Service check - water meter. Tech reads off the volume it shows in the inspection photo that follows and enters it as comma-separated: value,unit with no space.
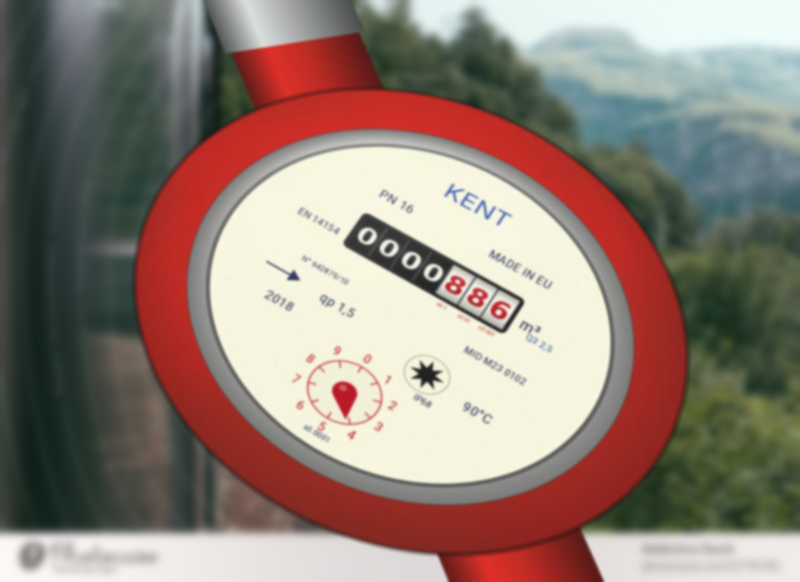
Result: 0.8864,m³
